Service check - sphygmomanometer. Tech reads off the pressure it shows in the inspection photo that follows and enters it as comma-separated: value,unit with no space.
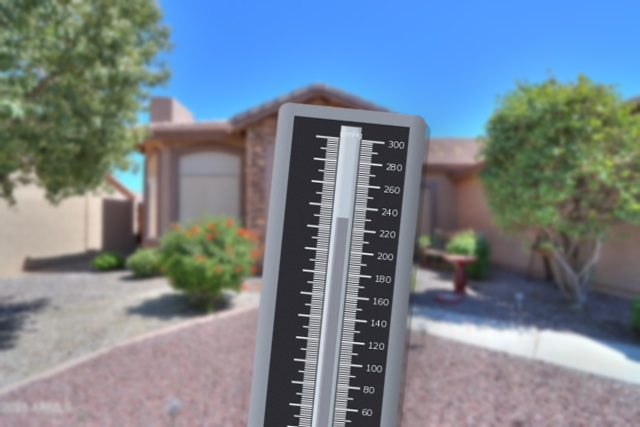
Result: 230,mmHg
